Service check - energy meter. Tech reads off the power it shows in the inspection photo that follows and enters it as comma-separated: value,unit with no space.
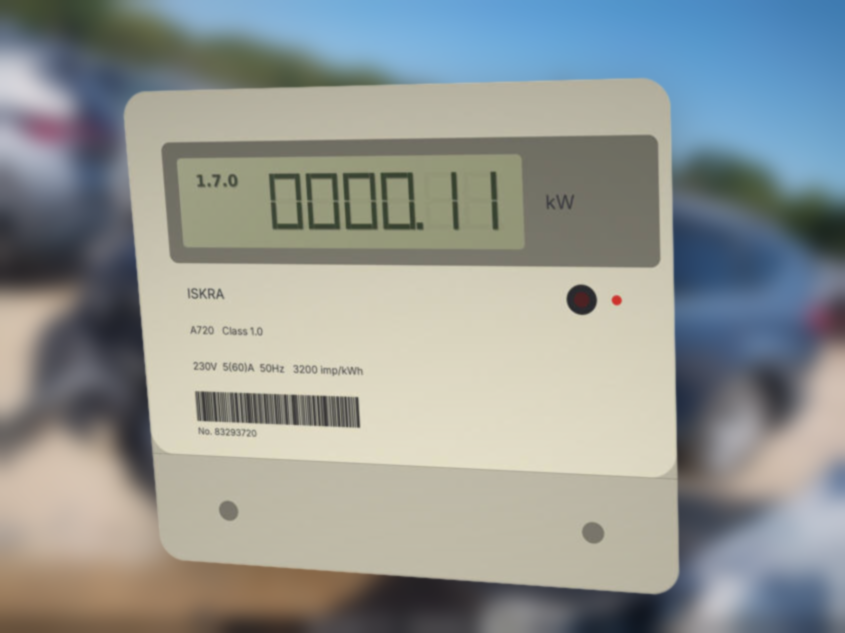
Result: 0.11,kW
